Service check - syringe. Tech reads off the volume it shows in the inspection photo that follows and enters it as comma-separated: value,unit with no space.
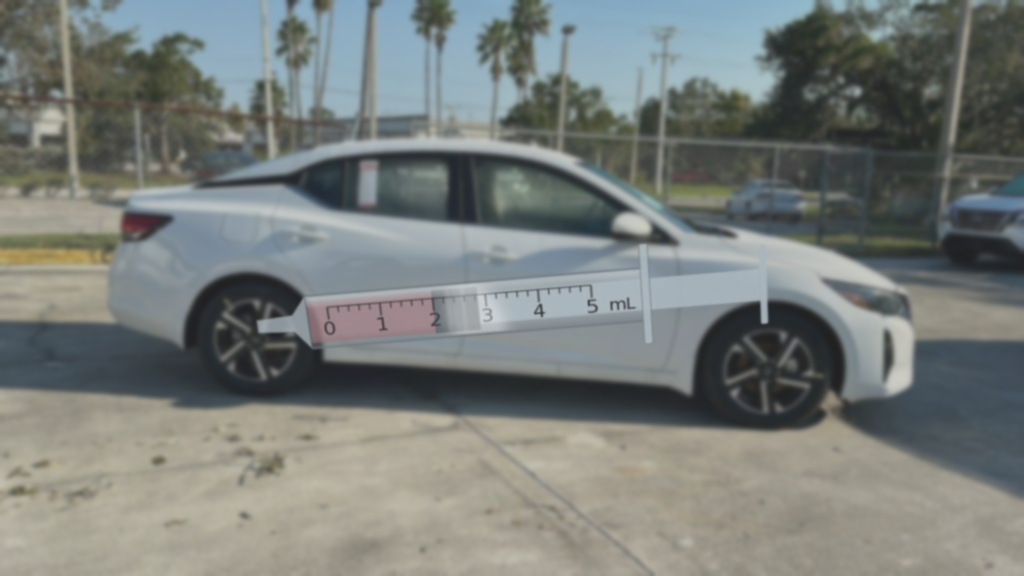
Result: 2,mL
